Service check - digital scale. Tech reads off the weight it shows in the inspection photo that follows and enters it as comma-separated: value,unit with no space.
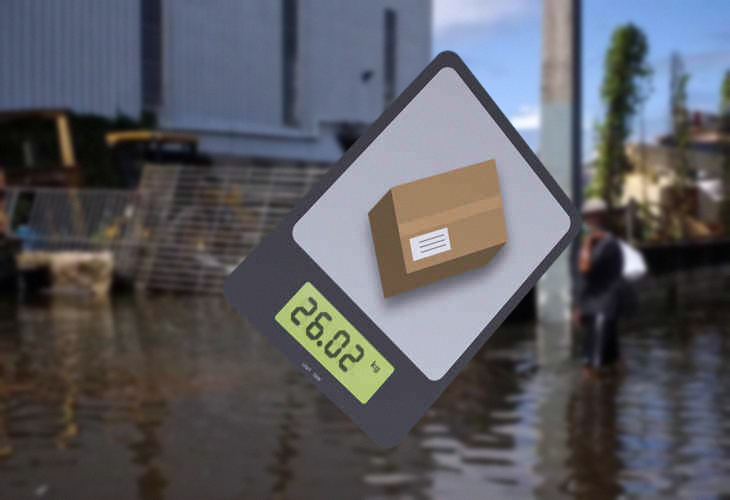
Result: 26.02,kg
